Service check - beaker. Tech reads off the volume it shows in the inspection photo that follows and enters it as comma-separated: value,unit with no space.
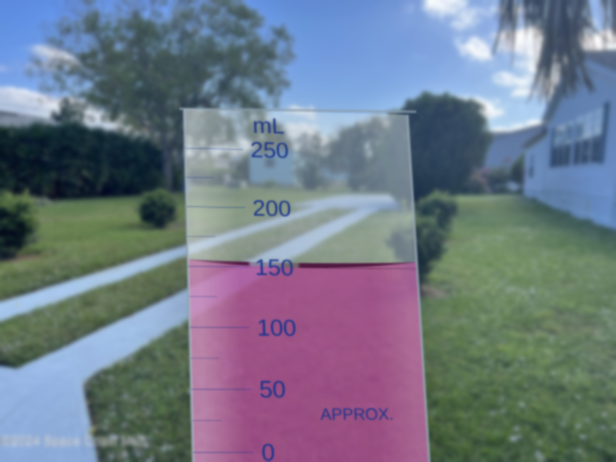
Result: 150,mL
